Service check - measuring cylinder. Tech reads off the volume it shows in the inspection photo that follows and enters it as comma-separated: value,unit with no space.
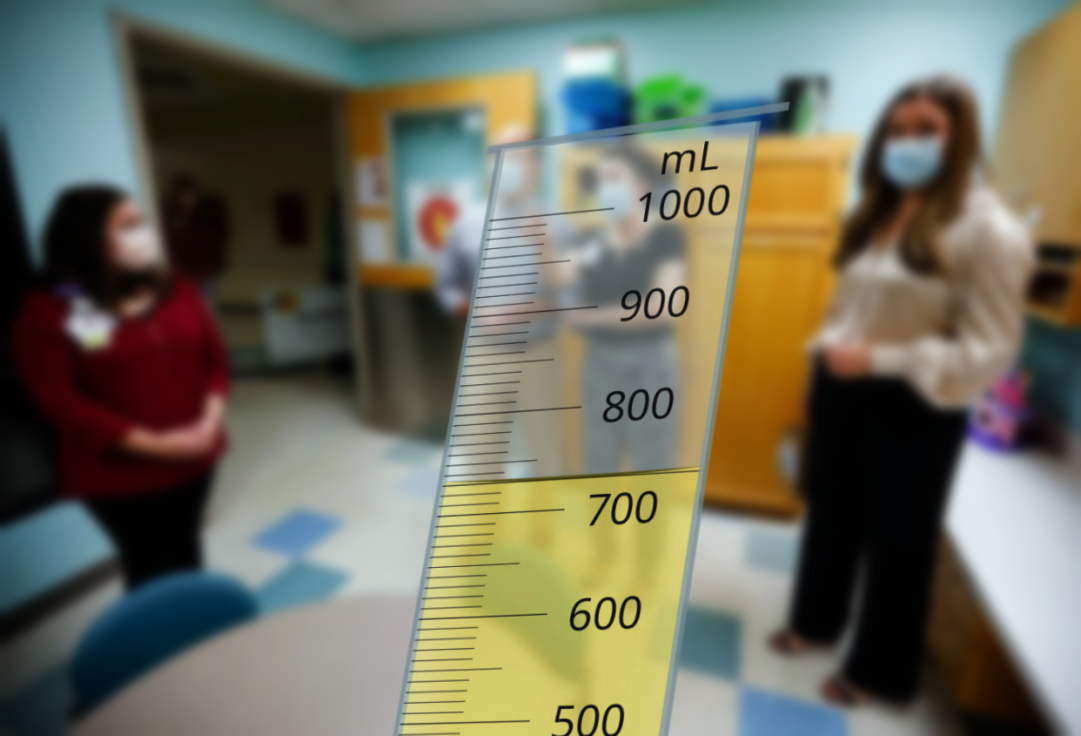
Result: 730,mL
